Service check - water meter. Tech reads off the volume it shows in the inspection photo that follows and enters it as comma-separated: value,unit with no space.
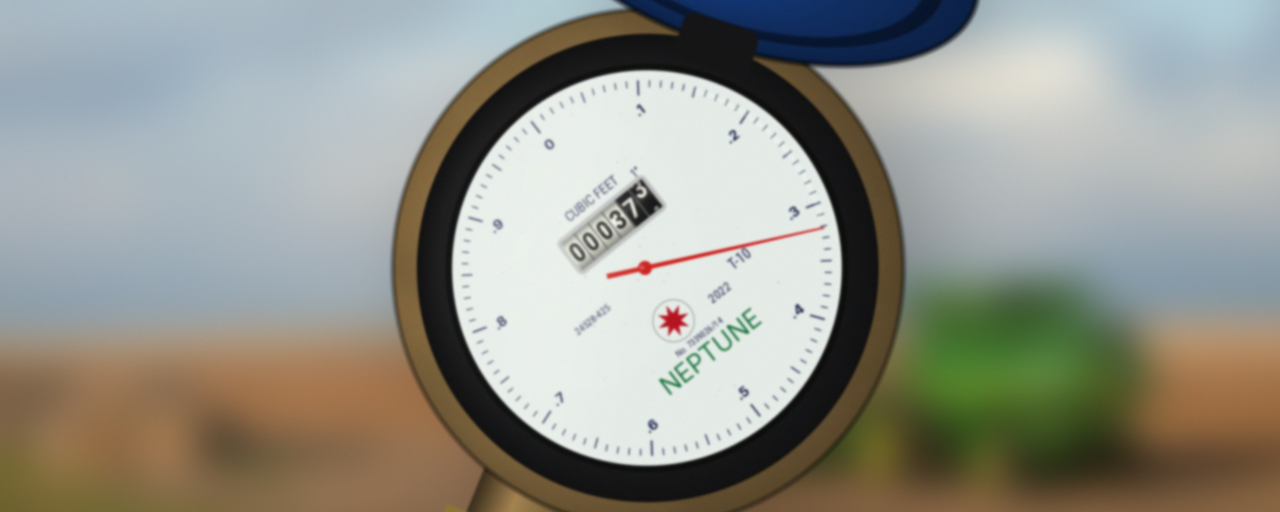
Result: 373.32,ft³
